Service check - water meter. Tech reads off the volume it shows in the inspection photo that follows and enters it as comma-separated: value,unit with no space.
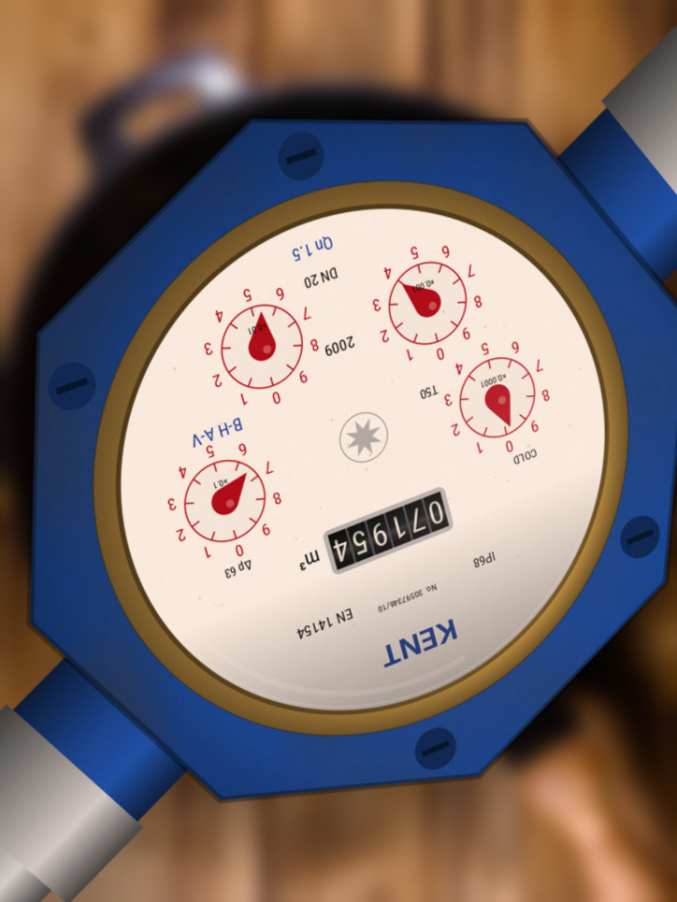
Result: 71954.6539,m³
